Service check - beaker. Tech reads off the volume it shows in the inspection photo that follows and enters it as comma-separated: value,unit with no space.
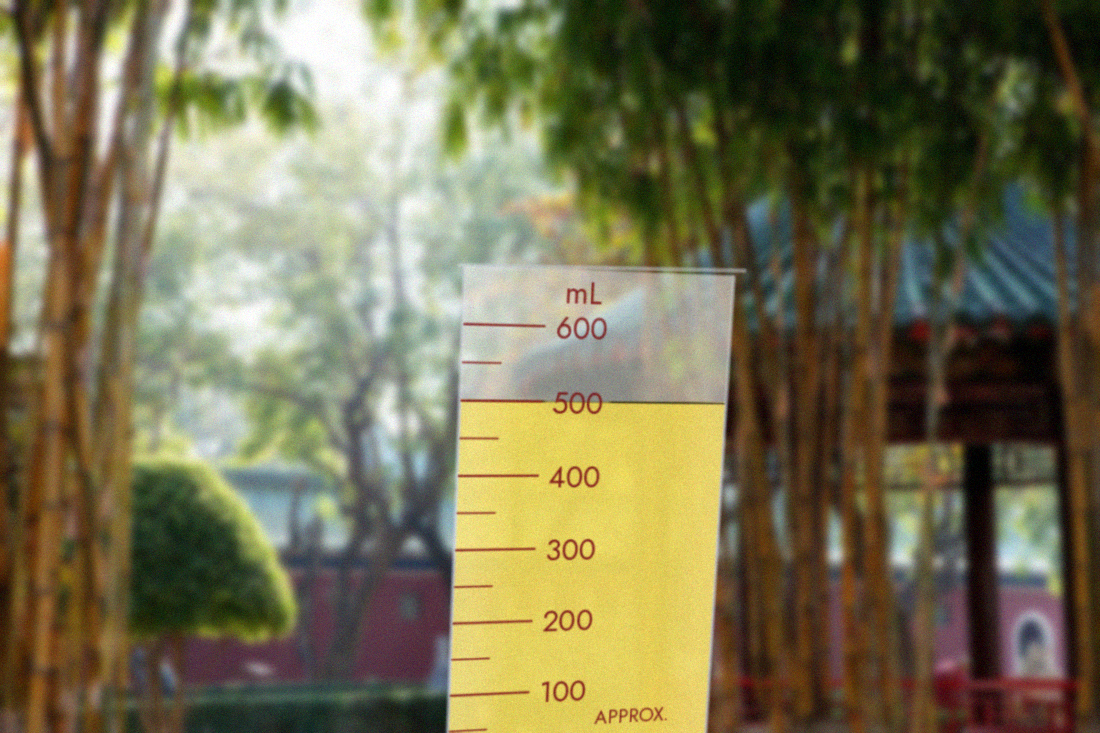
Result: 500,mL
